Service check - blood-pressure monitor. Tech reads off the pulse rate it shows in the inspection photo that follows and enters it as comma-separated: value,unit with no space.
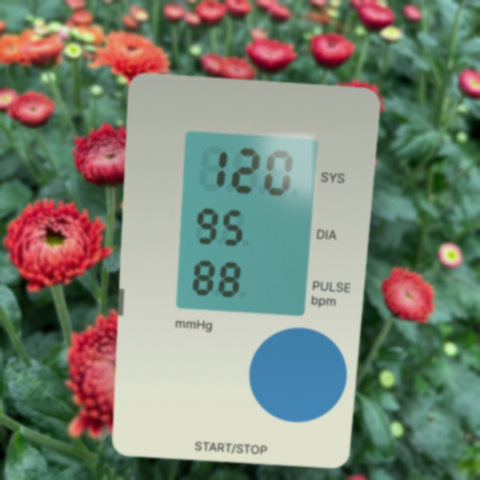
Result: 88,bpm
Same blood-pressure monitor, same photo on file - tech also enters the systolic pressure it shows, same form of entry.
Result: 120,mmHg
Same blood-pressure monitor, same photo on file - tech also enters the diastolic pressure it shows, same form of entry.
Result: 95,mmHg
